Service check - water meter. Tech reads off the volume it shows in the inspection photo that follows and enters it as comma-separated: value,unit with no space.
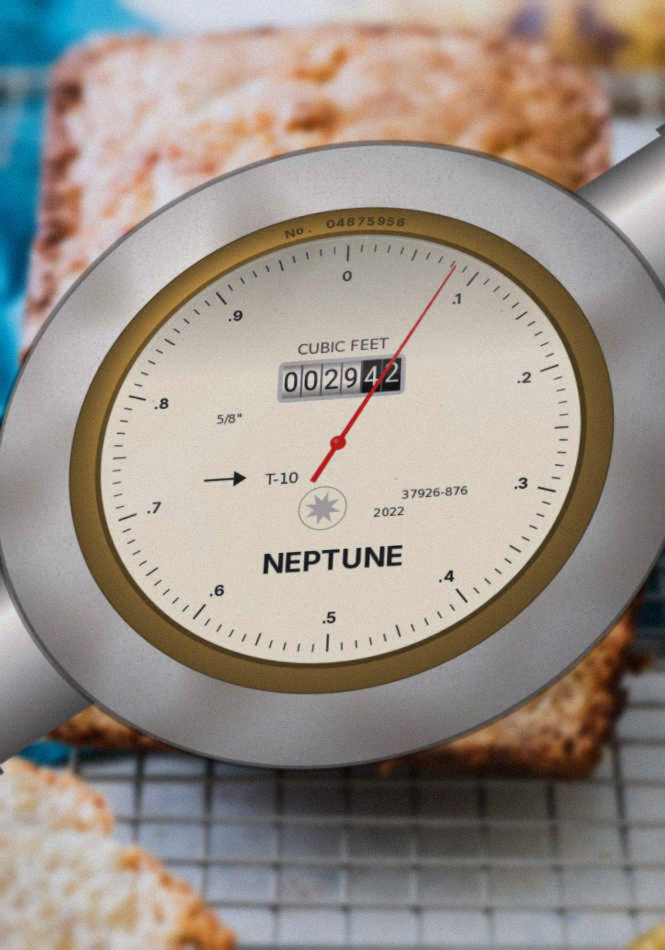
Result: 2942.08,ft³
